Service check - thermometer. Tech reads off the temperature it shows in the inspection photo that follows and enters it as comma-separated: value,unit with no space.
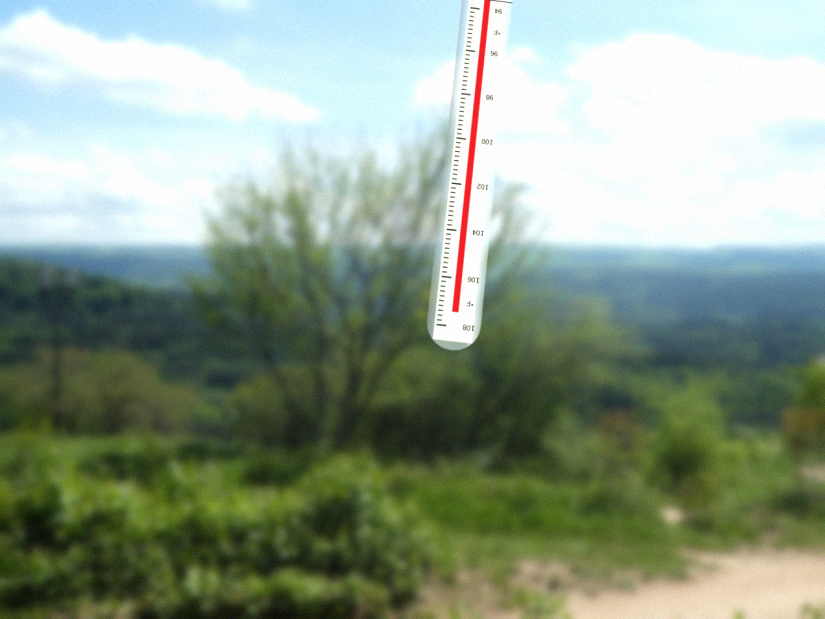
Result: 107.4,°F
